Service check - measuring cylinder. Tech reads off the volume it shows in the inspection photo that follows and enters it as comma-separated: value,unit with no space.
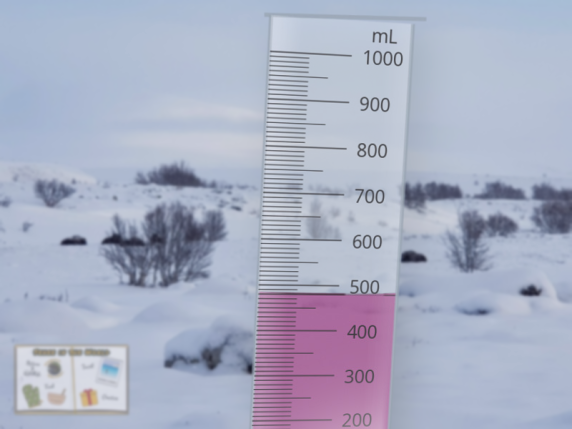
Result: 480,mL
